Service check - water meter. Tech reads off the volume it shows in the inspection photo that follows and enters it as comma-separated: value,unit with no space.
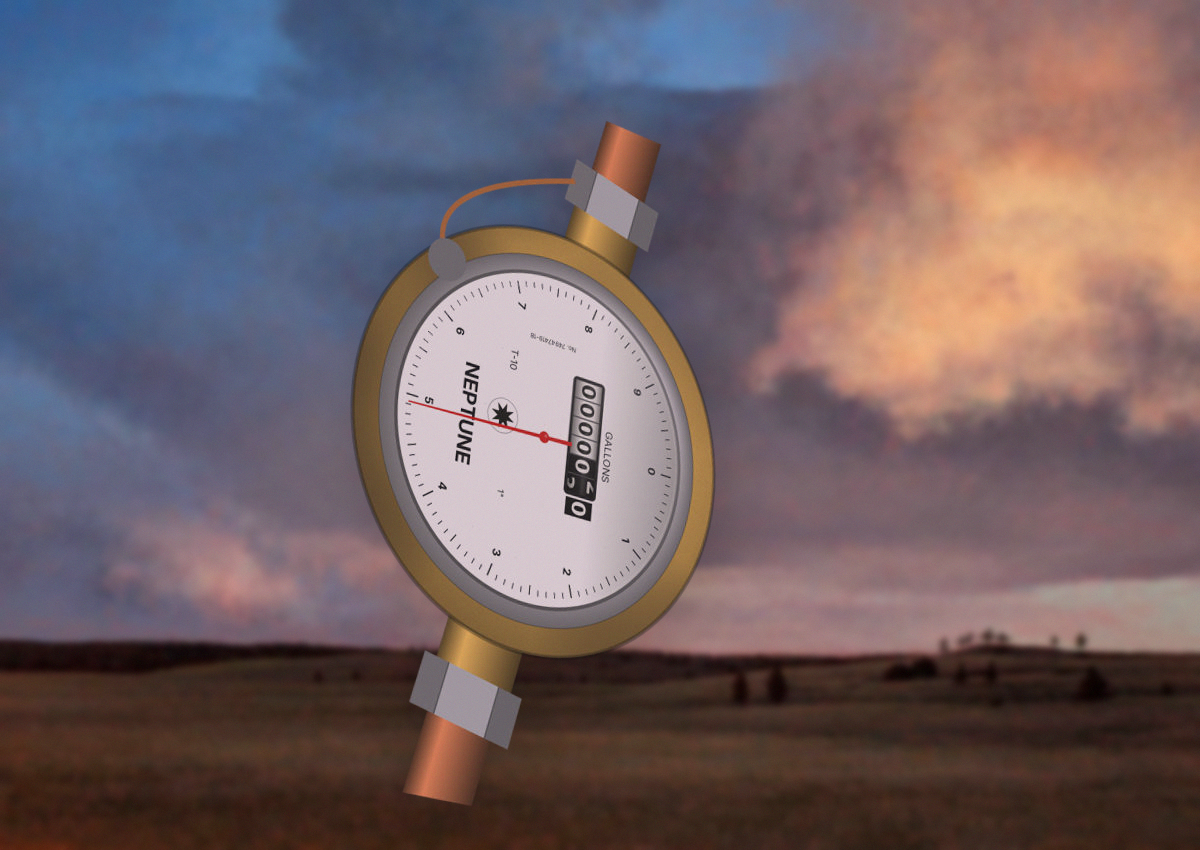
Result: 24.9,gal
